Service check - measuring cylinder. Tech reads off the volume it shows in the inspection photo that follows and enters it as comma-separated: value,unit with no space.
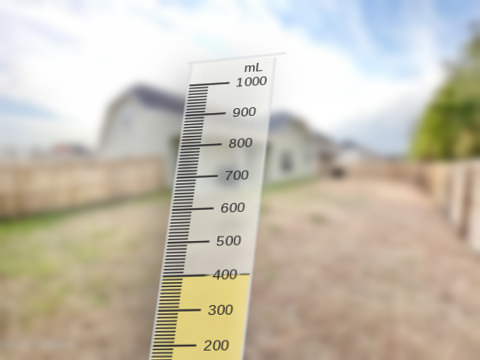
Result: 400,mL
